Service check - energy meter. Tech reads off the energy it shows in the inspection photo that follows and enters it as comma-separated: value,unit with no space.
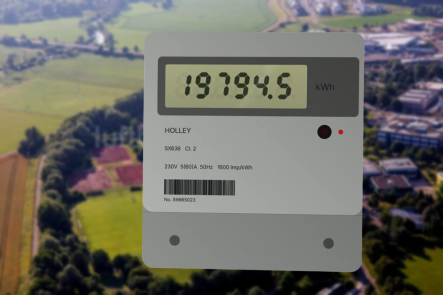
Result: 19794.5,kWh
